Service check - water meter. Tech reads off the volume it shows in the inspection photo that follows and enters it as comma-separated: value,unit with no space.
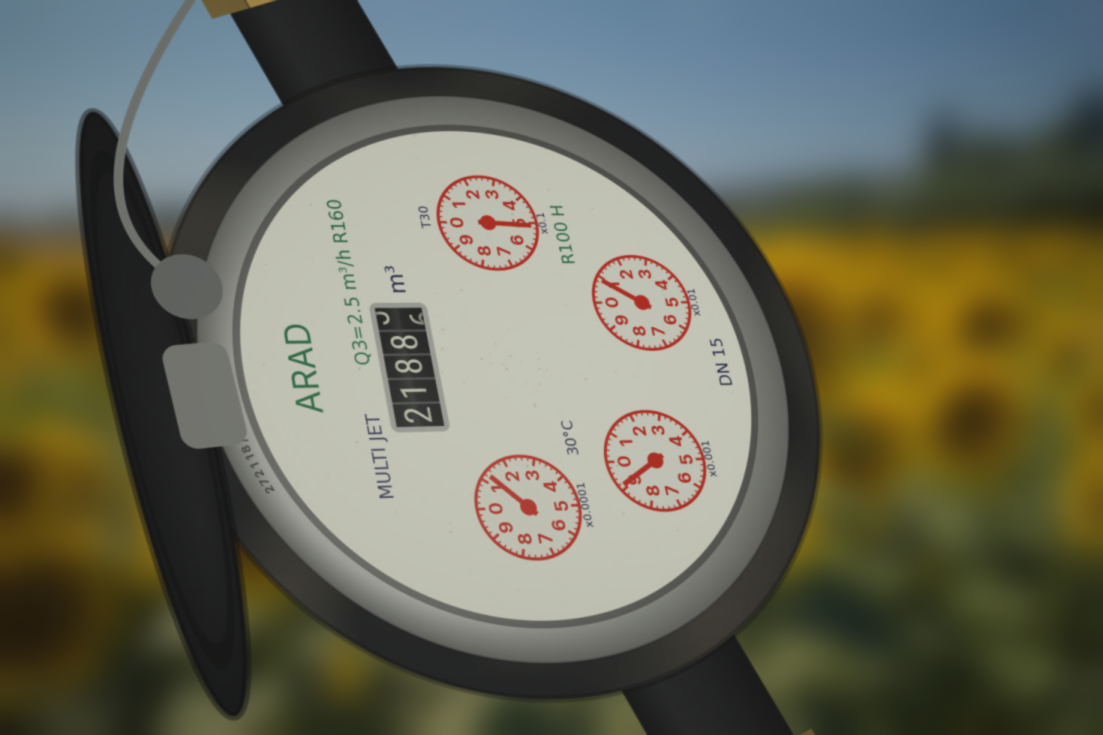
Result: 21885.5091,m³
